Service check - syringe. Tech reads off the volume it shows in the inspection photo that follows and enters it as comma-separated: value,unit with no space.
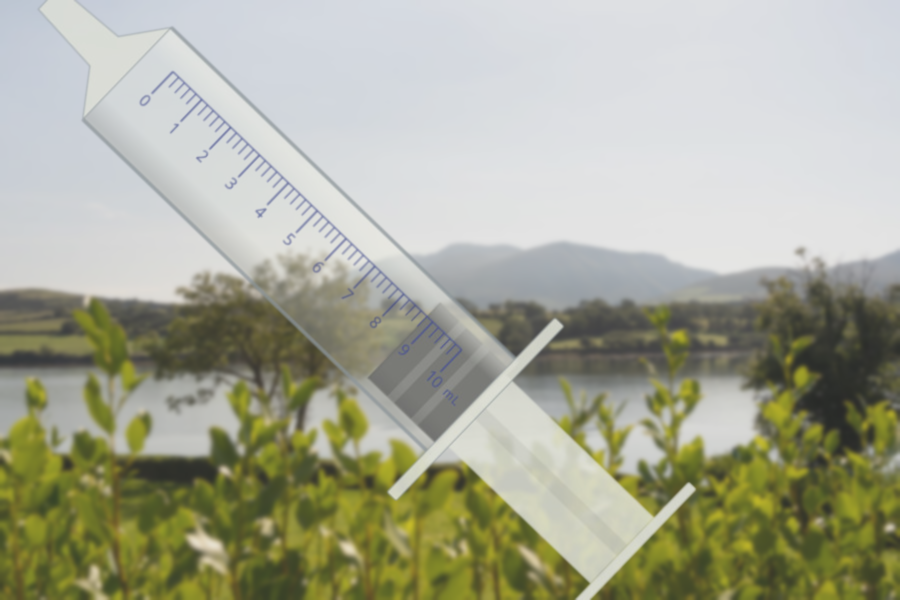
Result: 8.8,mL
